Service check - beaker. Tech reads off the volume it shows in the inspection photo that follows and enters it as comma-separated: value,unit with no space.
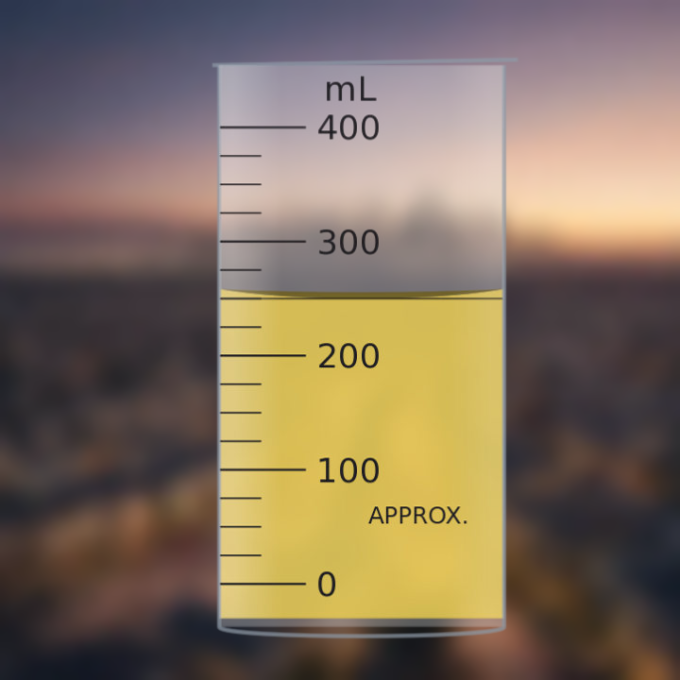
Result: 250,mL
